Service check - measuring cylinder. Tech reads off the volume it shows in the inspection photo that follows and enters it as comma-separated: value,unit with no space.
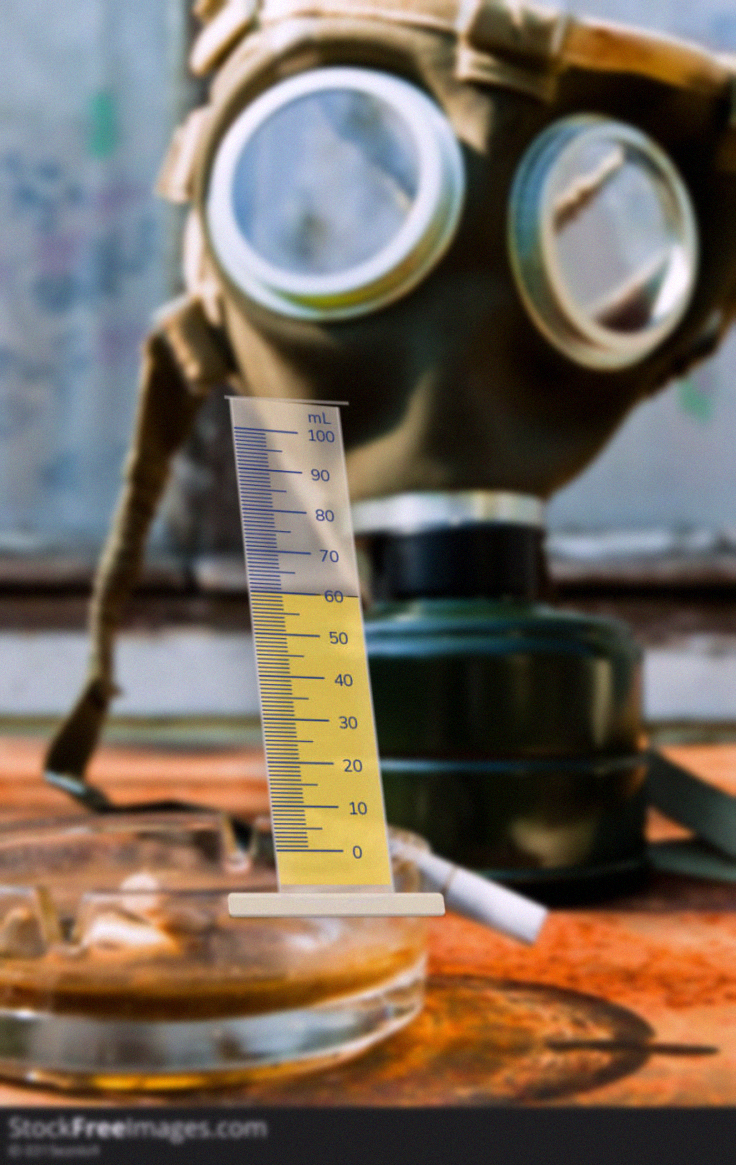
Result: 60,mL
